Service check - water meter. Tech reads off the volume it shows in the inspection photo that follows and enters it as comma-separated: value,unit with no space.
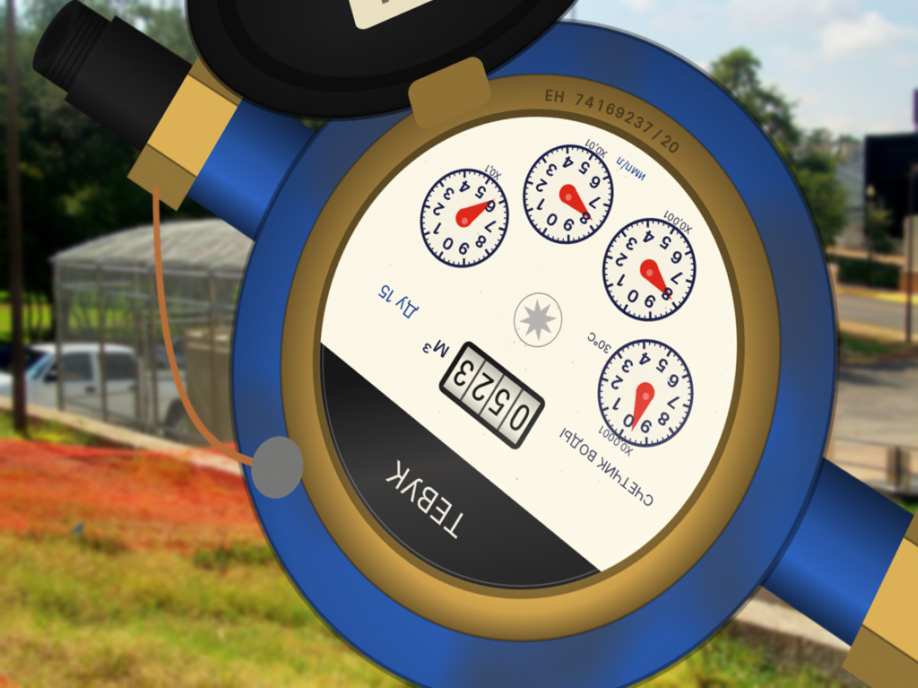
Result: 523.5779,m³
